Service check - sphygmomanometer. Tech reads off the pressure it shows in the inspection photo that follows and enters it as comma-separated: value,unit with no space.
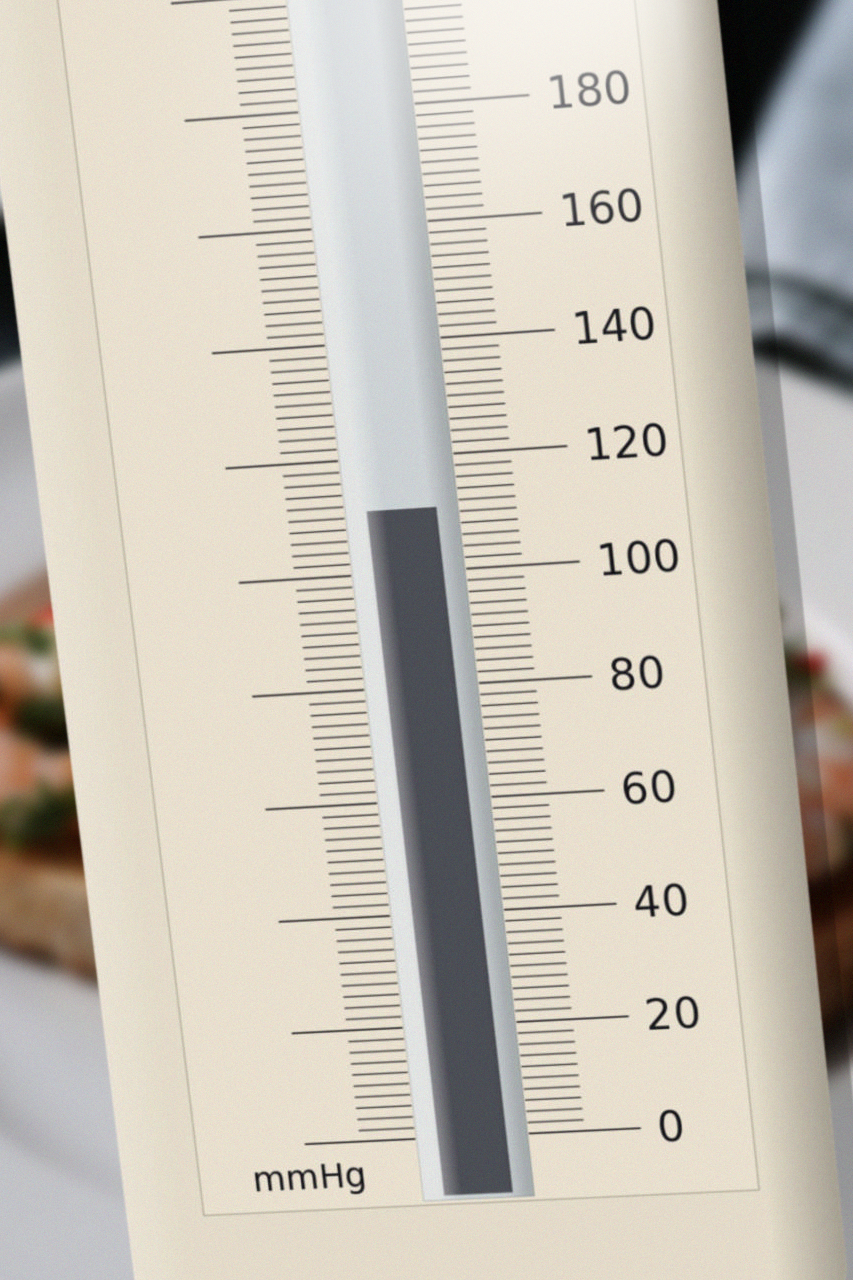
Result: 111,mmHg
